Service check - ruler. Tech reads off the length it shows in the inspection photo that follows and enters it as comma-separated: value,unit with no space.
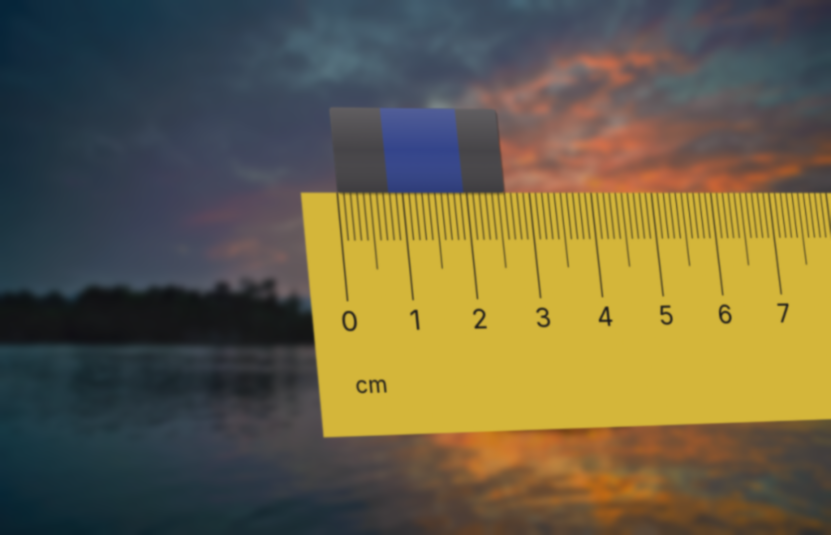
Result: 2.6,cm
